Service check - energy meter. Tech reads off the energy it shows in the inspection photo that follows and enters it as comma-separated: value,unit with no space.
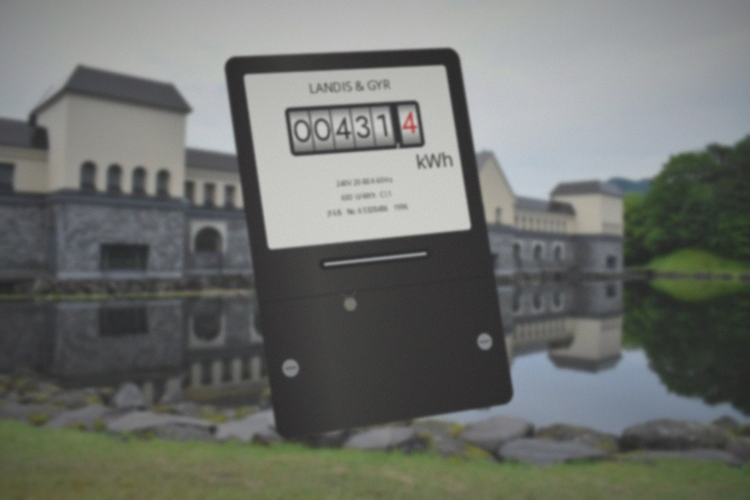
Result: 431.4,kWh
